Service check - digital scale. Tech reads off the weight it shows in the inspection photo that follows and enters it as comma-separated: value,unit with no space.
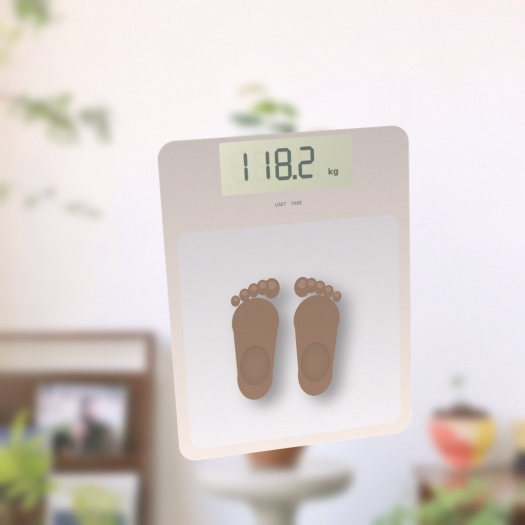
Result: 118.2,kg
